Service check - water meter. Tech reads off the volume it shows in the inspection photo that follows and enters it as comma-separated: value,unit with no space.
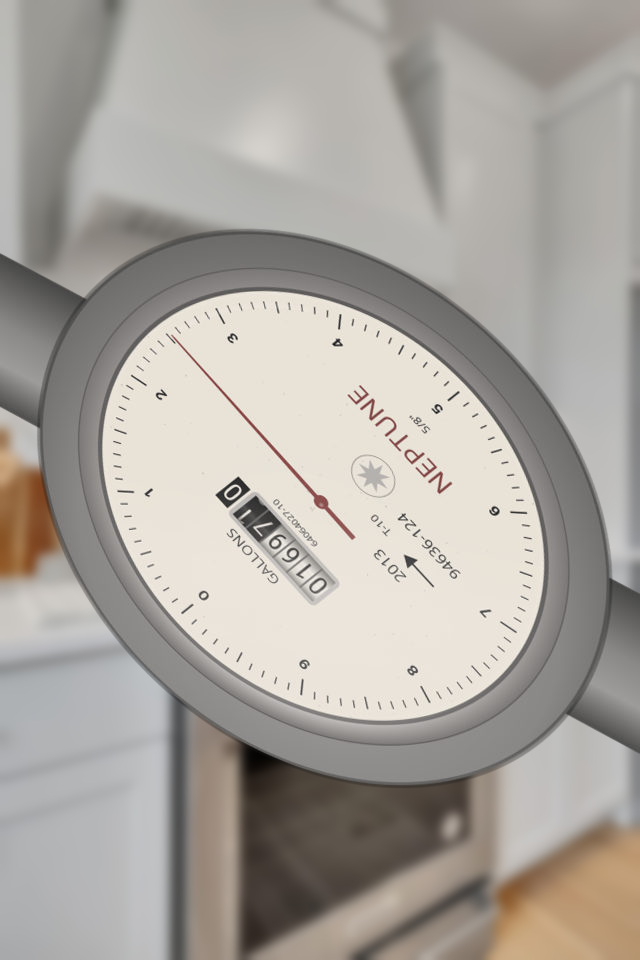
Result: 169712.5,gal
